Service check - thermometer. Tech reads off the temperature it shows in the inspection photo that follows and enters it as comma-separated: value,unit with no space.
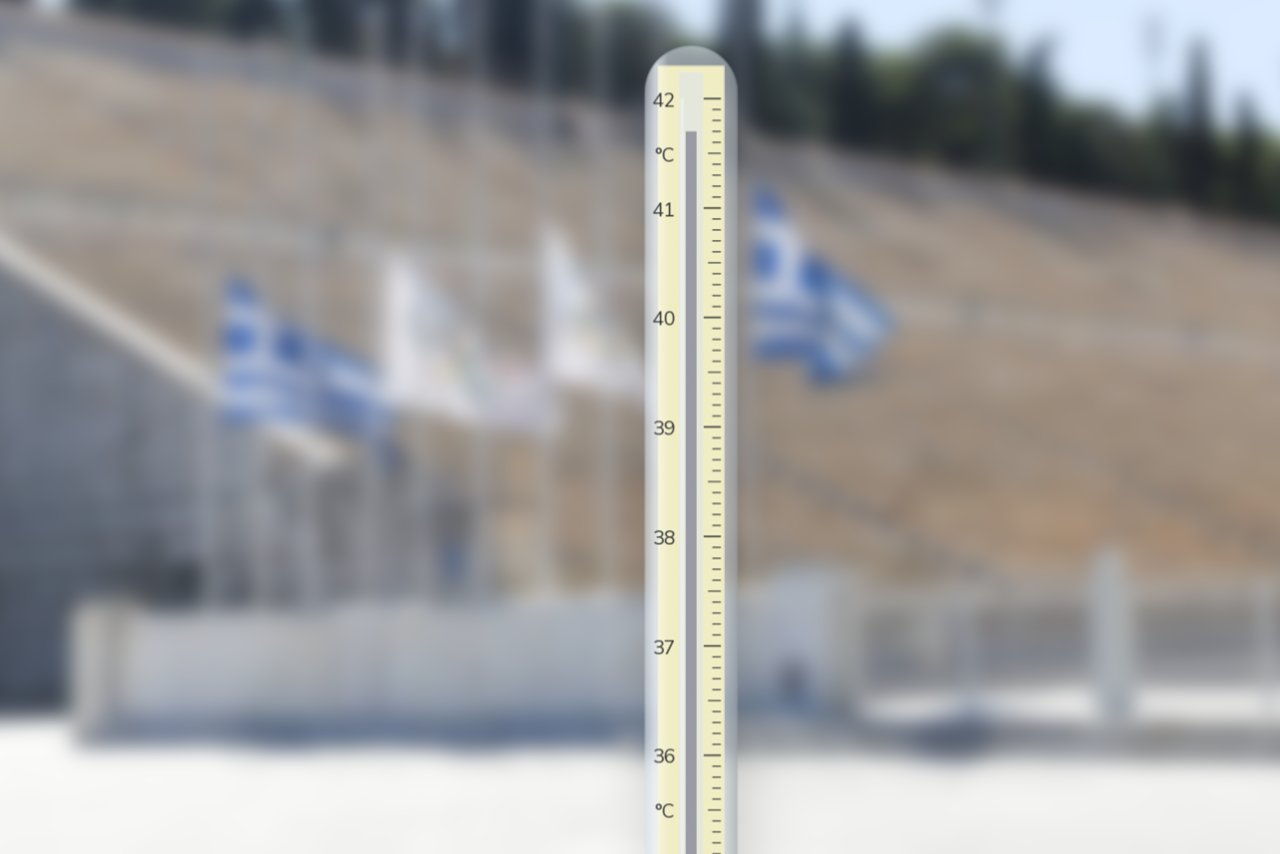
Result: 41.7,°C
